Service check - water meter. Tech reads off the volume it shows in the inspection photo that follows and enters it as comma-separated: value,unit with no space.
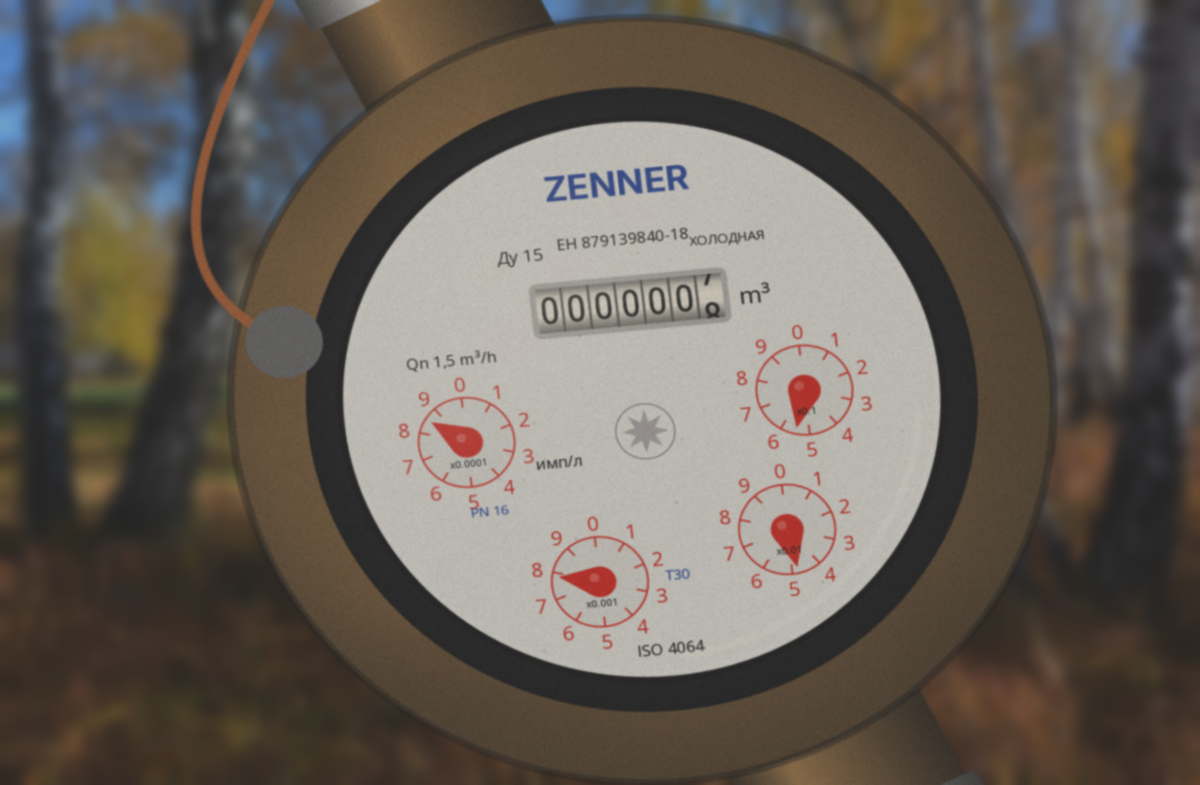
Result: 7.5478,m³
